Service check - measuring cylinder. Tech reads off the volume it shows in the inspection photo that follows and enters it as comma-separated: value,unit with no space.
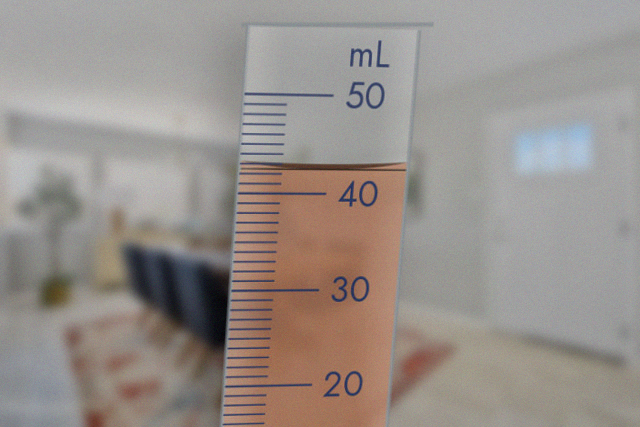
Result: 42.5,mL
